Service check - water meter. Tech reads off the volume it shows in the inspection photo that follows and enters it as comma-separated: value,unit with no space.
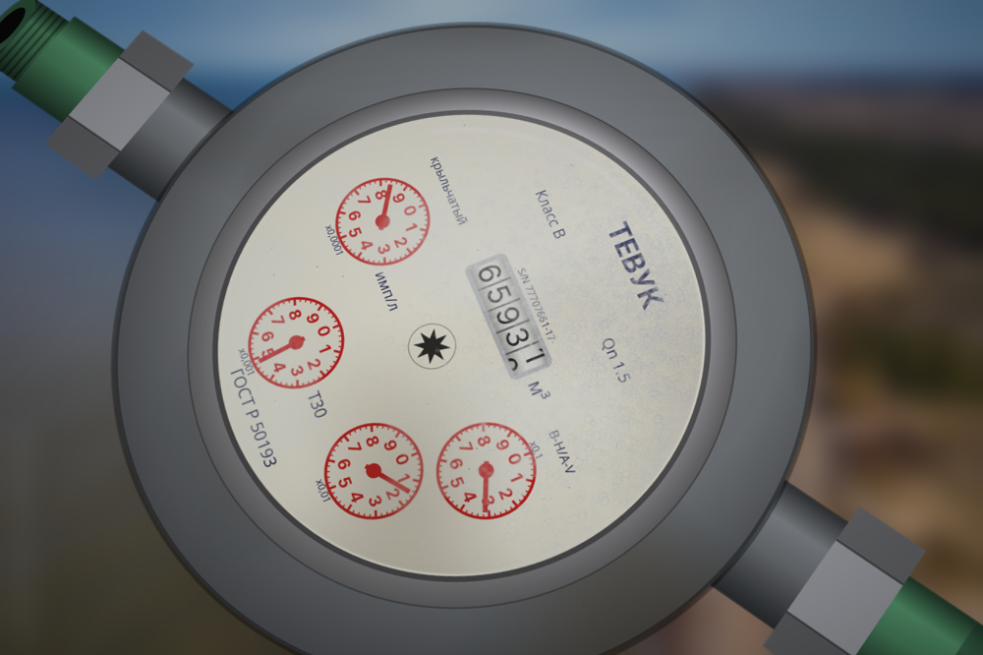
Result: 65931.3148,m³
